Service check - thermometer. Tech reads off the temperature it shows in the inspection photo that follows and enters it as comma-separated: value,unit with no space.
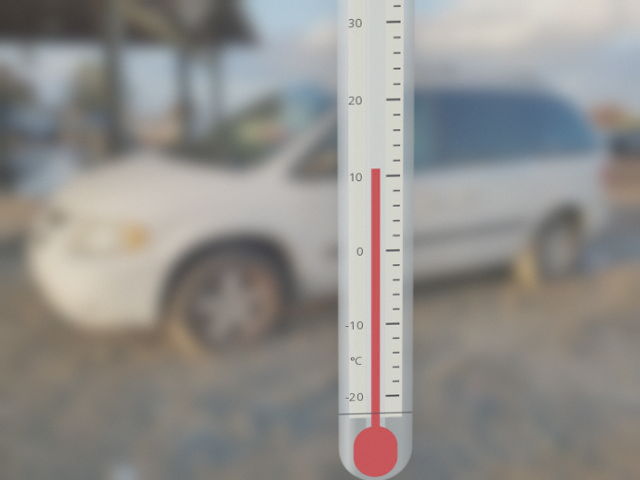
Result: 11,°C
